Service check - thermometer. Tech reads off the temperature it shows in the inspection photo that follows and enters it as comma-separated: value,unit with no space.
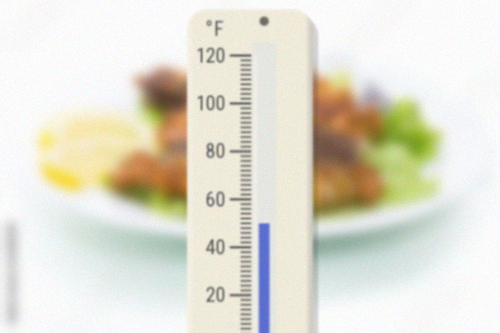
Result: 50,°F
